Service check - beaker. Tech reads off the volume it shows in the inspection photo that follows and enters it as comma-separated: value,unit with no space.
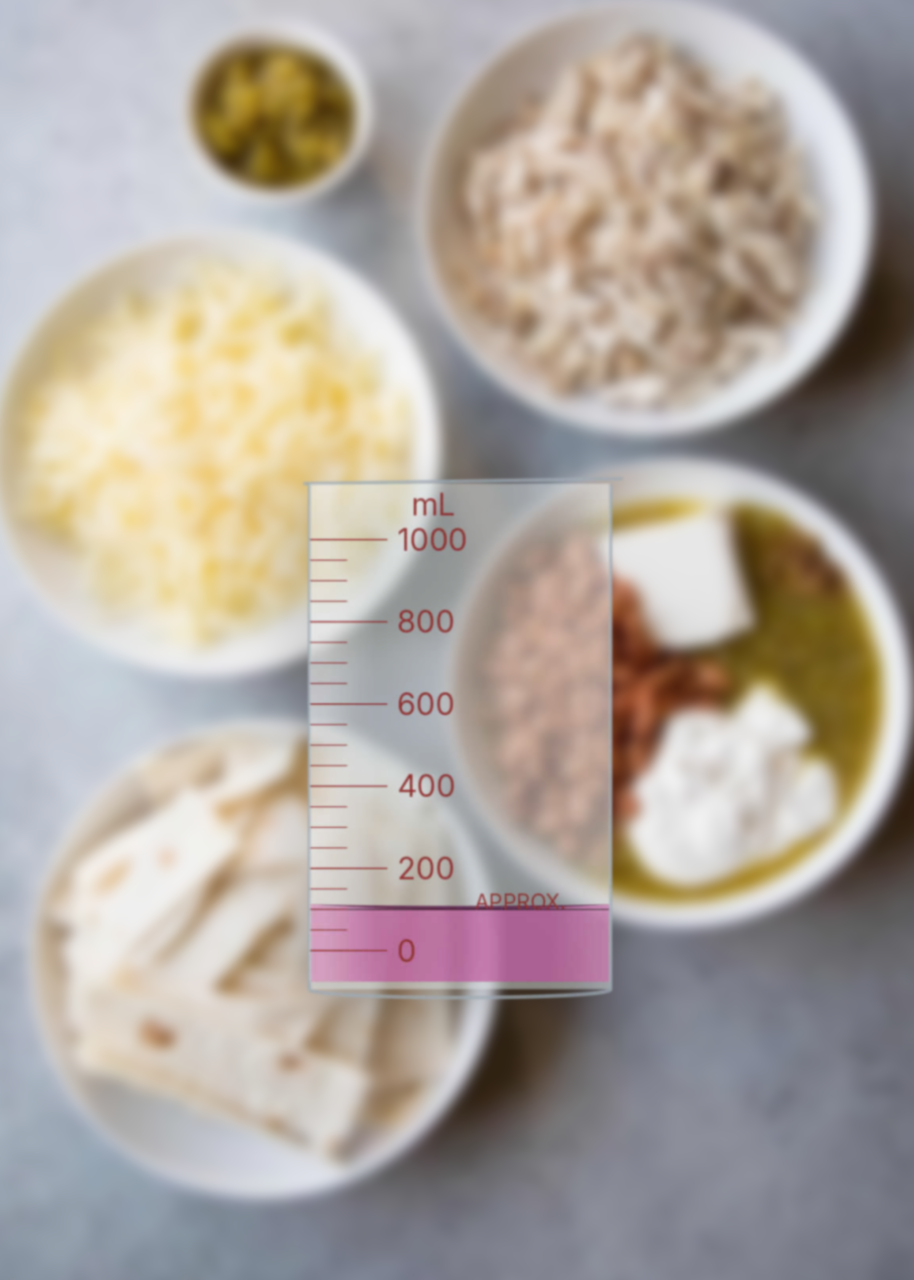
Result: 100,mL
